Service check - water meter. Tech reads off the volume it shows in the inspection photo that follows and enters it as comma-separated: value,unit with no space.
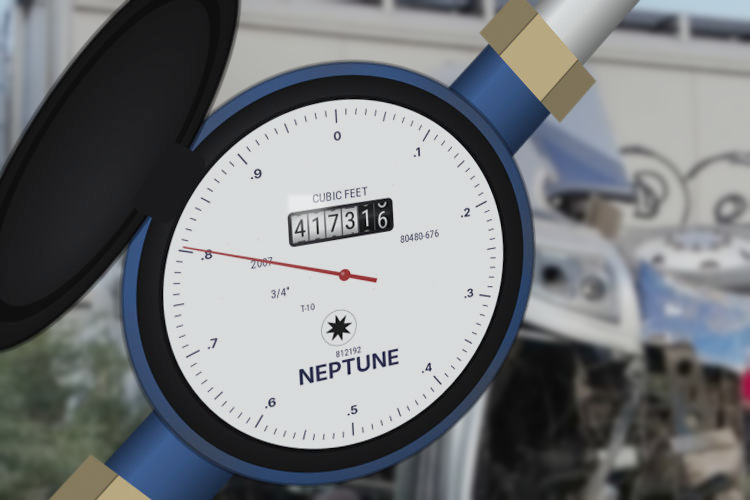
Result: 417315.80,ft³
